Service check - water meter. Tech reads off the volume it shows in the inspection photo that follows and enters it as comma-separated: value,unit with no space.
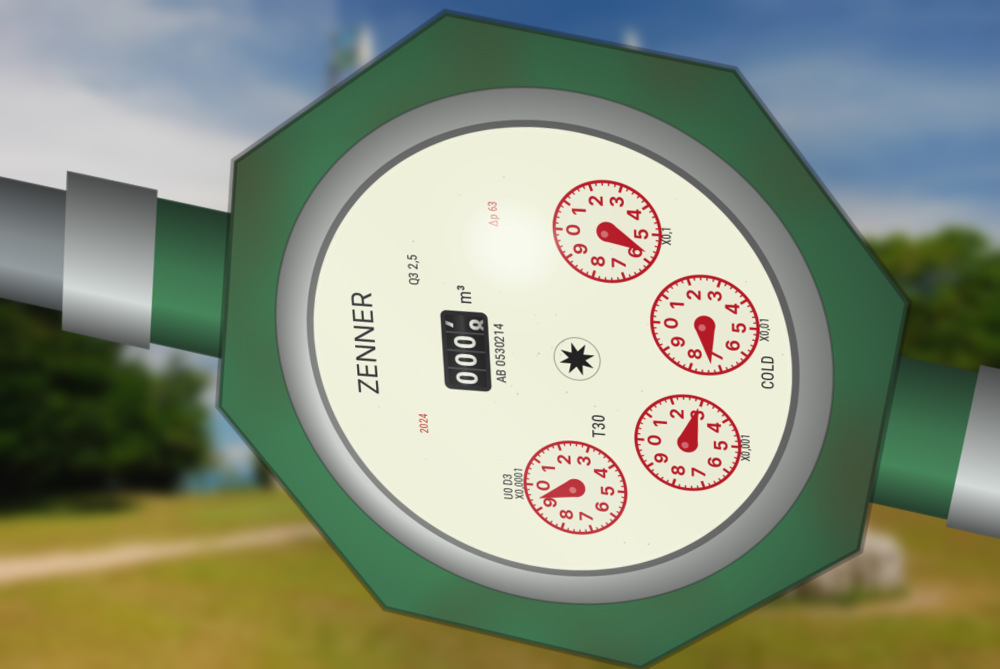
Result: 7.5729,m³
